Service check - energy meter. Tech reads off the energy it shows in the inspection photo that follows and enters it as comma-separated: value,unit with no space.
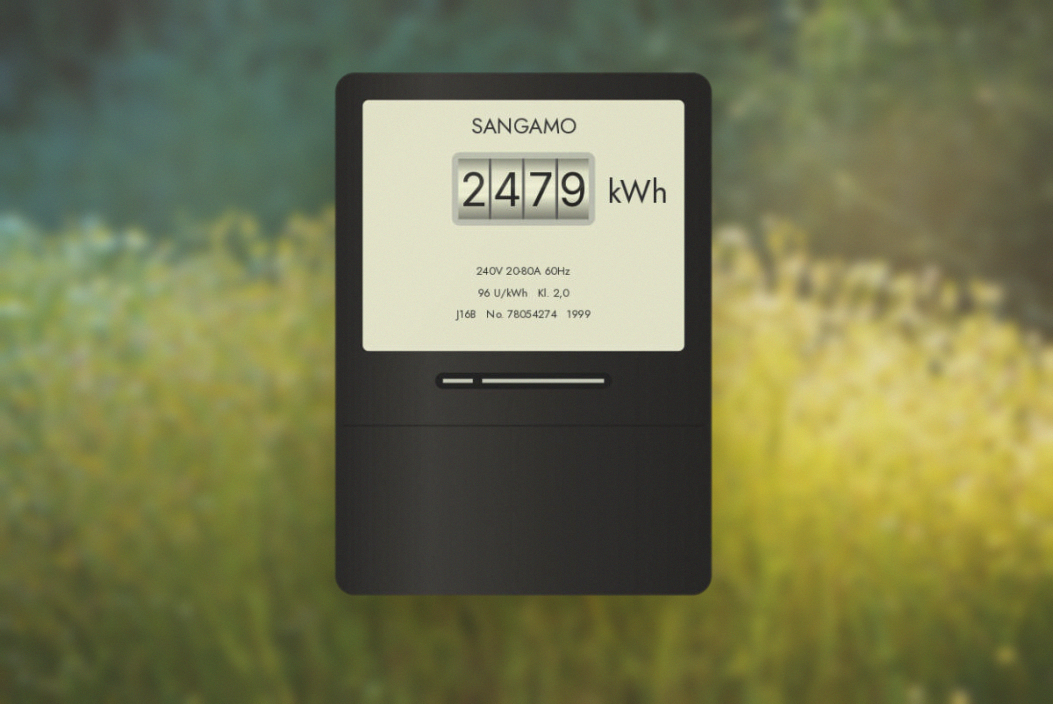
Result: 2479,kWh
